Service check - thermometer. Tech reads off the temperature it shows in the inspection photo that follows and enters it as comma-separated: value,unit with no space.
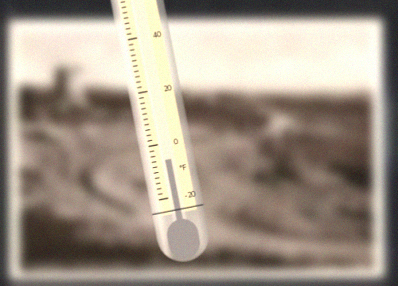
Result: -6,°F
